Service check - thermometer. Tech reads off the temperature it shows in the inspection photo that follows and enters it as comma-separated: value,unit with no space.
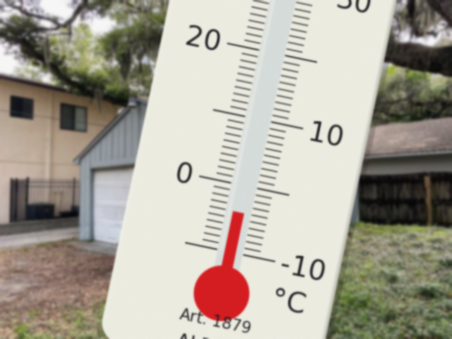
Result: -4,°C
